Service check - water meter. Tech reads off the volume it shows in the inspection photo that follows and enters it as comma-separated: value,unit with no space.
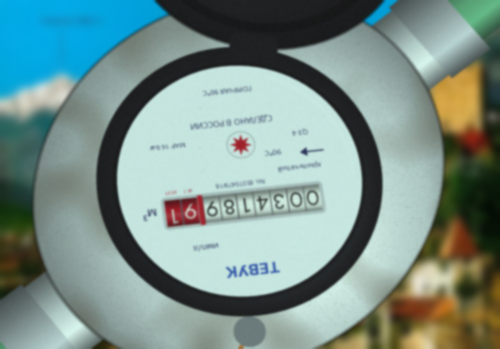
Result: 34189.91,m³
